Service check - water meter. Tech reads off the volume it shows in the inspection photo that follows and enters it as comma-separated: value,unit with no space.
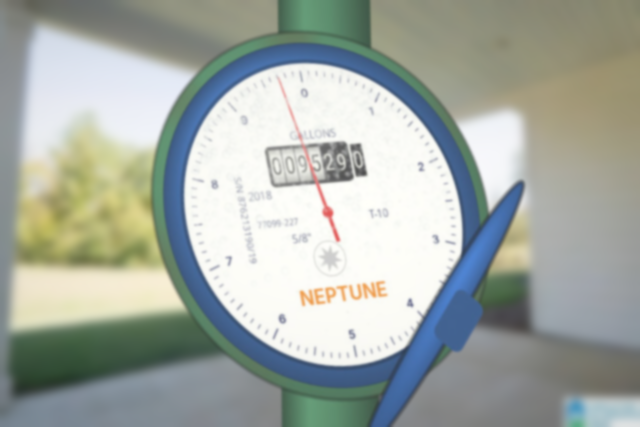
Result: 95289.7,gal
